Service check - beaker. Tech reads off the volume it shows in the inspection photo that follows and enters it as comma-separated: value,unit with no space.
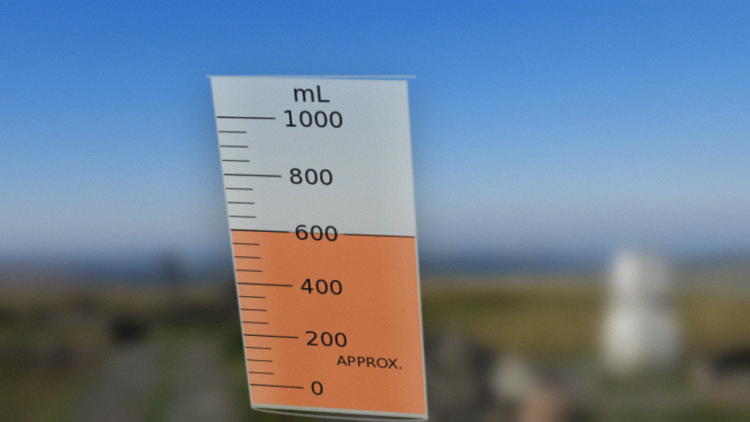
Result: 600,mL
